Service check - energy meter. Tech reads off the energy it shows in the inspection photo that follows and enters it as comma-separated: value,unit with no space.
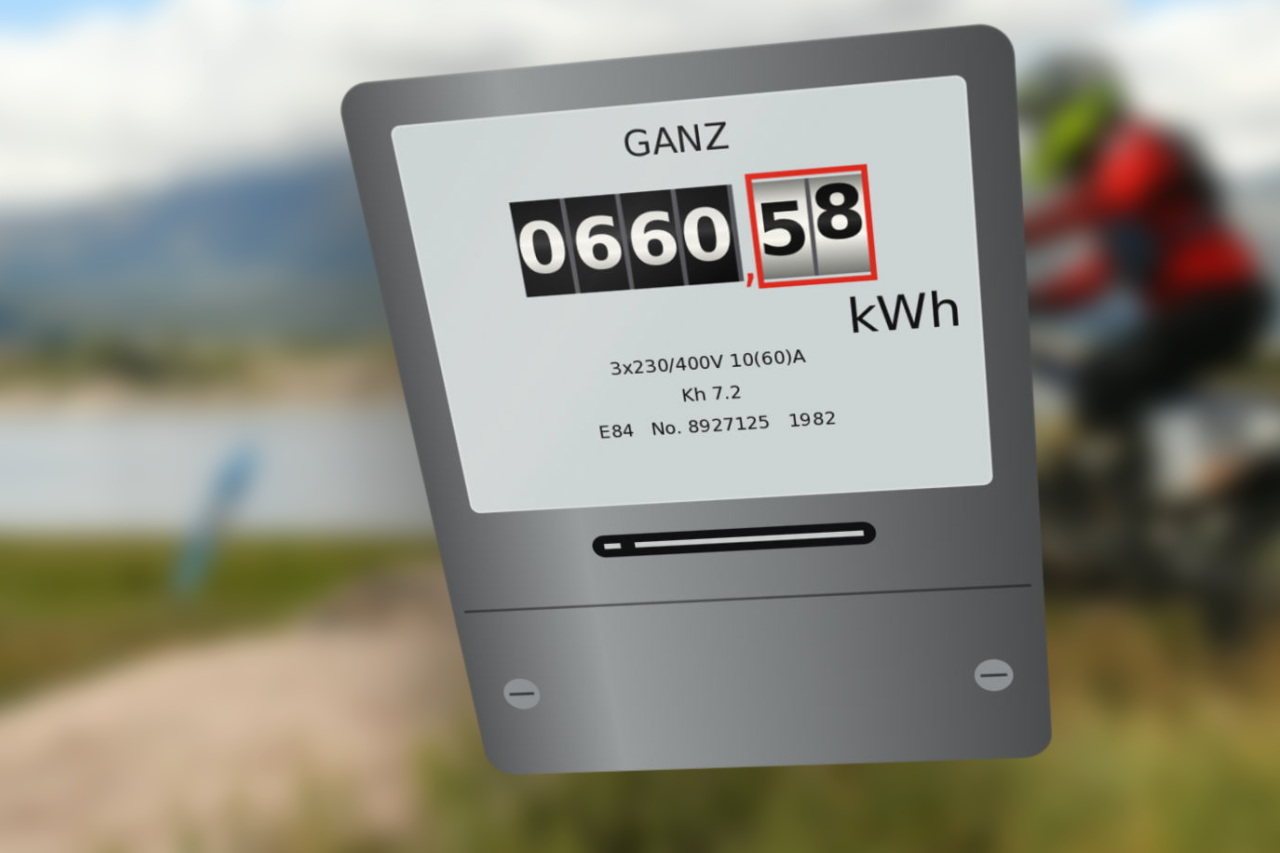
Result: 660.58,kWh
